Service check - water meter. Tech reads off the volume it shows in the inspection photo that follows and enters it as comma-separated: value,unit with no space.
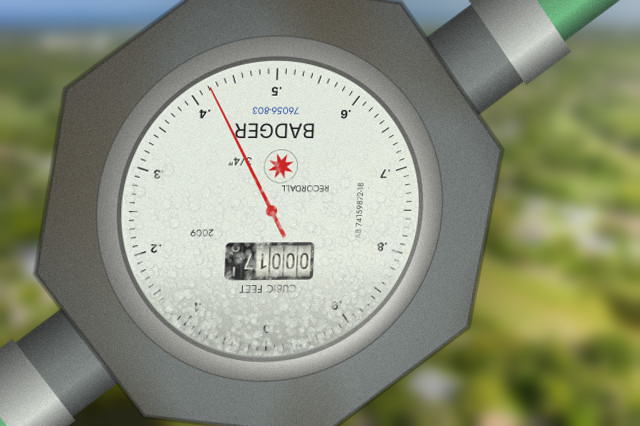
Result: 171.42,ft³
